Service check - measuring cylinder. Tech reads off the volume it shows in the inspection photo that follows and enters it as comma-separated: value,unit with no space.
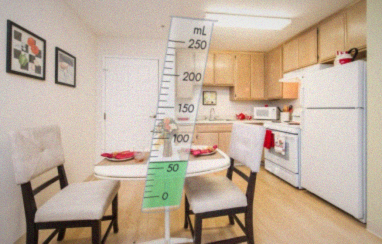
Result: 60,mL
